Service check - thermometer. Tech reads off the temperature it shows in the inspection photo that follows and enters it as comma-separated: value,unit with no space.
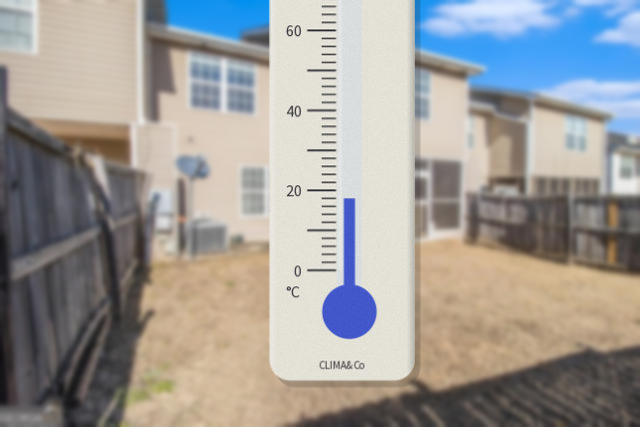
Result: 18,°C
